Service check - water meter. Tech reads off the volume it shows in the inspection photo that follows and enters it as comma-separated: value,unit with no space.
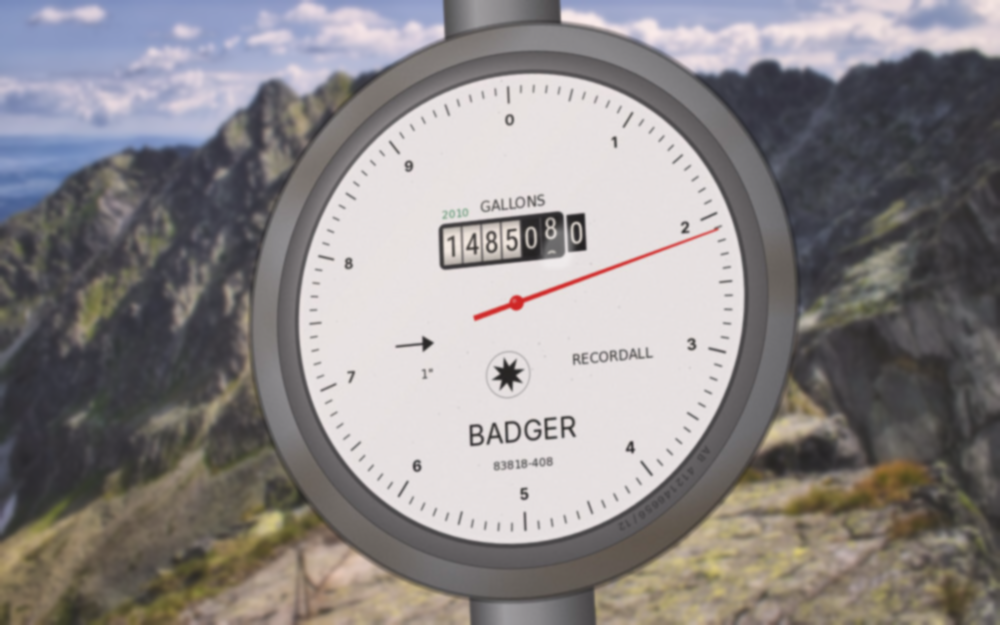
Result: 1485082.1,gal
